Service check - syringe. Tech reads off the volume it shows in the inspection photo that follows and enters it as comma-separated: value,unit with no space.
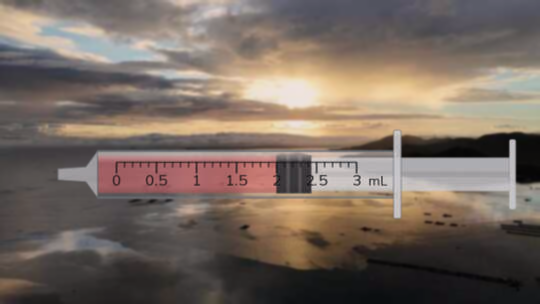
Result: 2,mL
